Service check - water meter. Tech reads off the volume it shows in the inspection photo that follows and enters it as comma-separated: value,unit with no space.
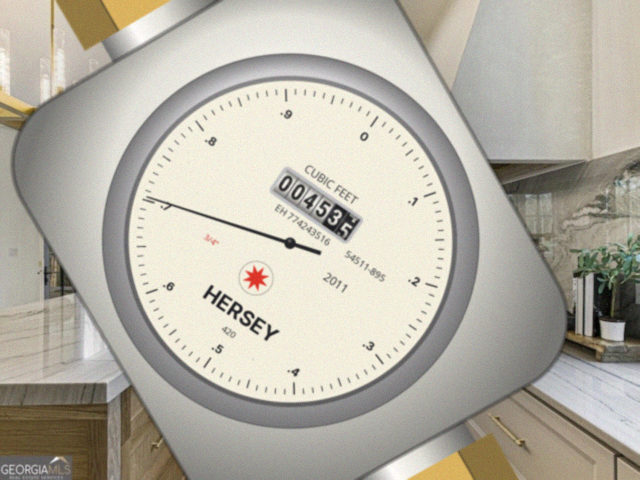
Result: 4534.70,ft³
